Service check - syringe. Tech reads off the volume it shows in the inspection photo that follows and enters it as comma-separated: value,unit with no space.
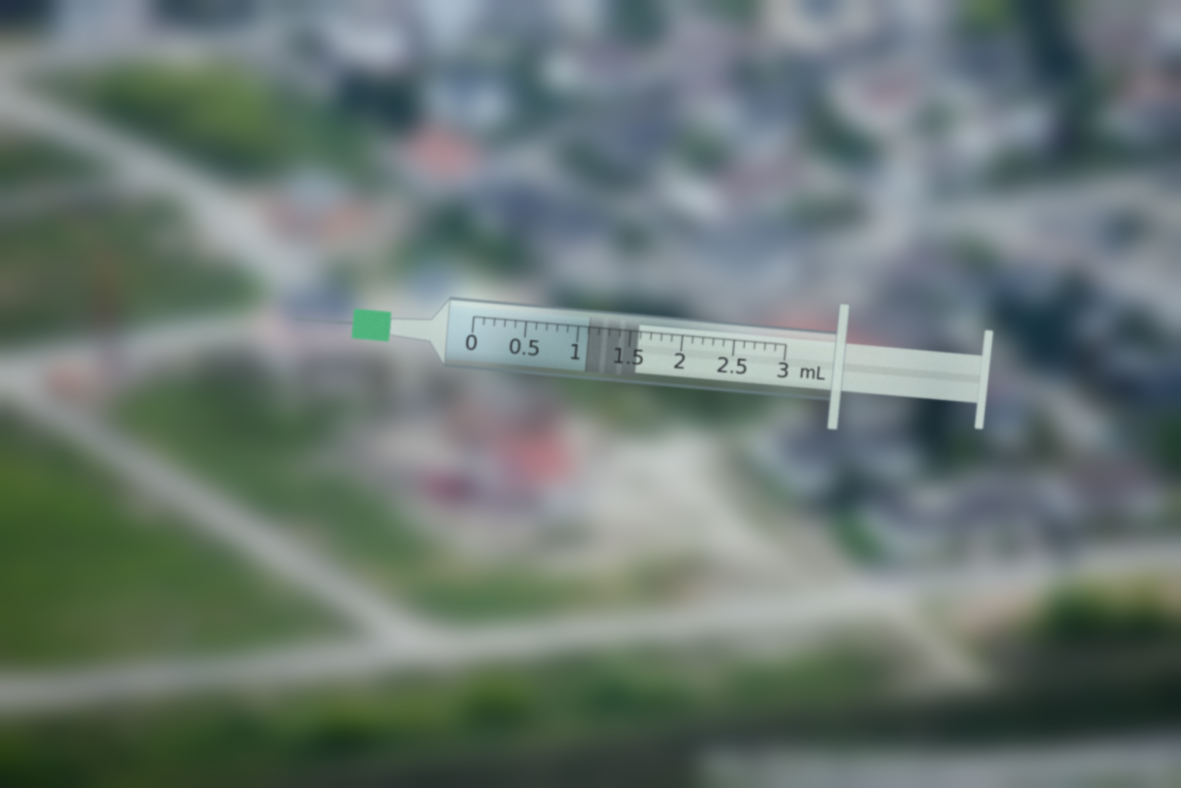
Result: 1.1,mL
